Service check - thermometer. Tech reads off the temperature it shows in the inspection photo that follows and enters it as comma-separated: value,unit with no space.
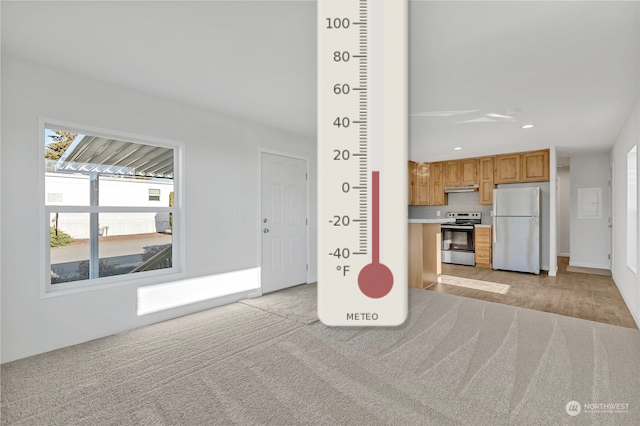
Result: 10,°F
